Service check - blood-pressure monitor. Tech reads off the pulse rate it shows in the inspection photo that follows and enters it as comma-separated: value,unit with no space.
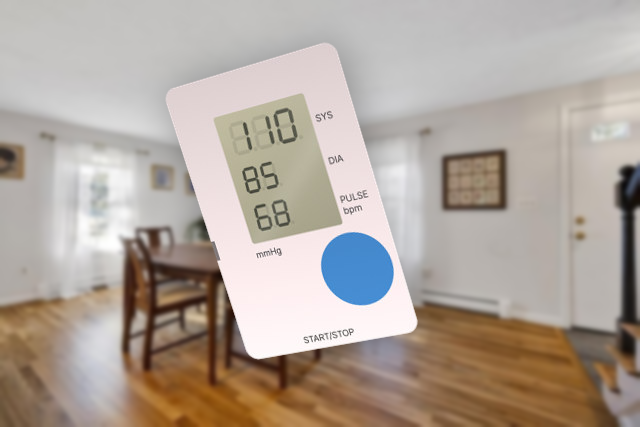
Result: 68,bpm
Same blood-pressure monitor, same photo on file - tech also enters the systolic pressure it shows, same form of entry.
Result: 110,mmHg
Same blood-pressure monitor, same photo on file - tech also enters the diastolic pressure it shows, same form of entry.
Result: 85,mmHg
